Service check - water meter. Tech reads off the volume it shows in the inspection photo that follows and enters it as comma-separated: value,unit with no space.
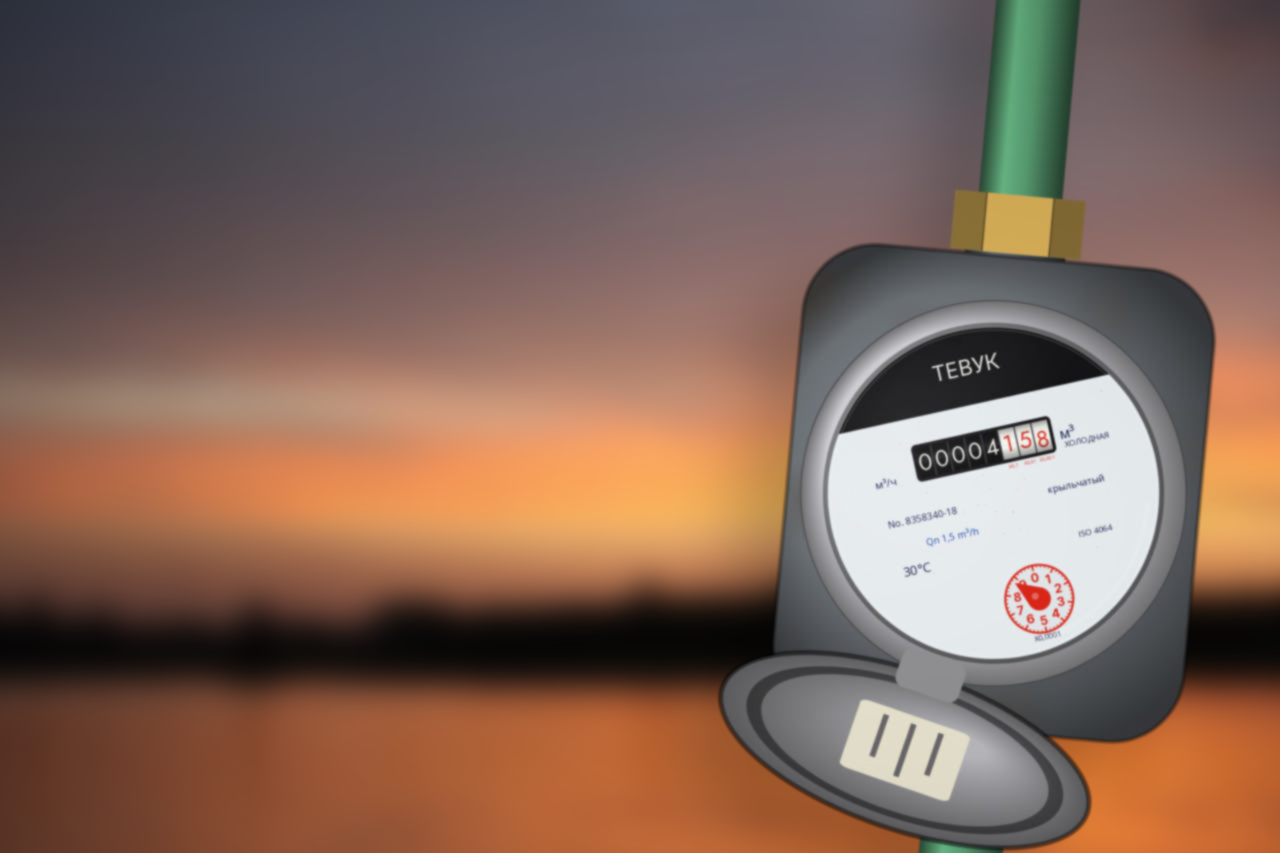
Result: 4.1578,m³
